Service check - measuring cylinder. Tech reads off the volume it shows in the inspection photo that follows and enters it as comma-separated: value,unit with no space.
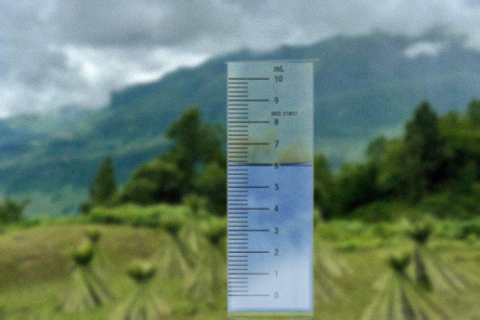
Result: 6,mL
